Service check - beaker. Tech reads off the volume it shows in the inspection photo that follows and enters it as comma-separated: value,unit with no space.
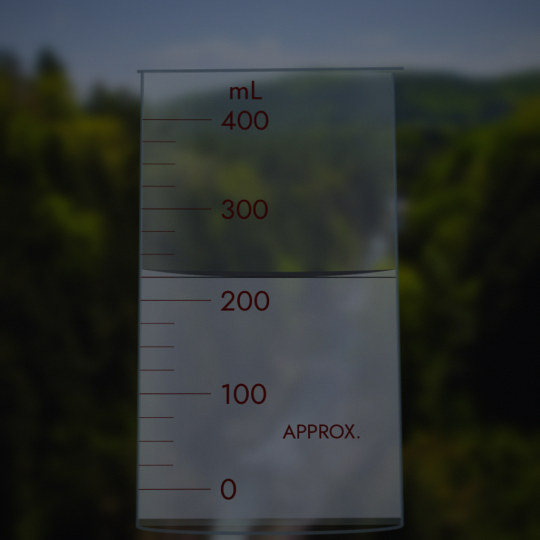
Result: 225,mL
